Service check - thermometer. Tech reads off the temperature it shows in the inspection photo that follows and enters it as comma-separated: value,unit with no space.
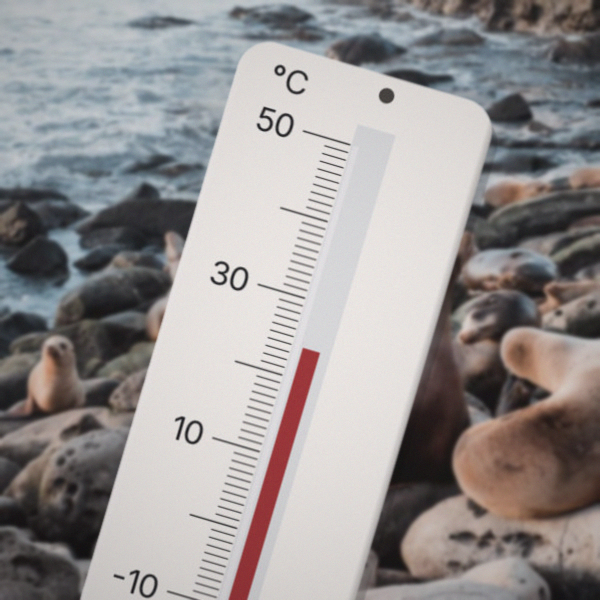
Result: 24,°C
